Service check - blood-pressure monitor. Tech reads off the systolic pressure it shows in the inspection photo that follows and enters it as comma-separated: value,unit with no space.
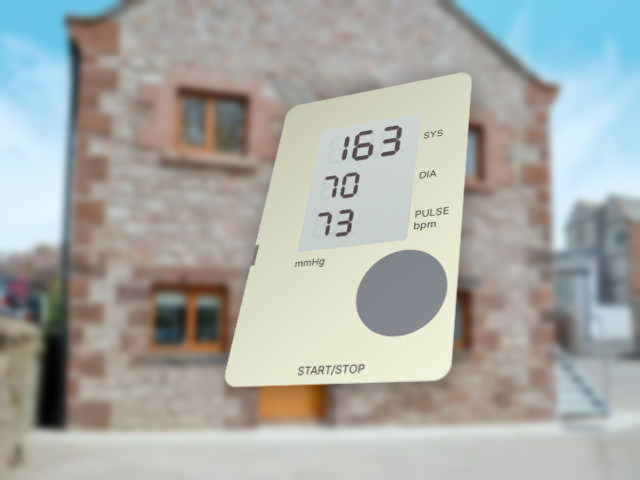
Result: 163,mmHg
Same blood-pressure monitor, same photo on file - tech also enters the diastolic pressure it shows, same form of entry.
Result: 70,mmHg
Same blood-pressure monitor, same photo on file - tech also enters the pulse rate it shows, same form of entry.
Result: 73,bpm
